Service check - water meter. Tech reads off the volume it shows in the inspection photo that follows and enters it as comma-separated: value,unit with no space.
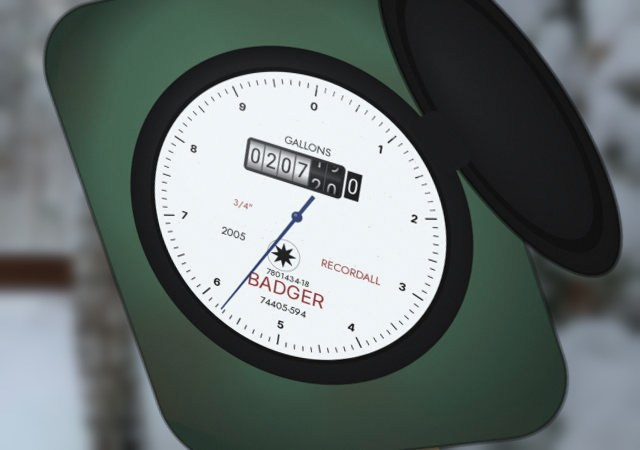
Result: 207195.7,gal
